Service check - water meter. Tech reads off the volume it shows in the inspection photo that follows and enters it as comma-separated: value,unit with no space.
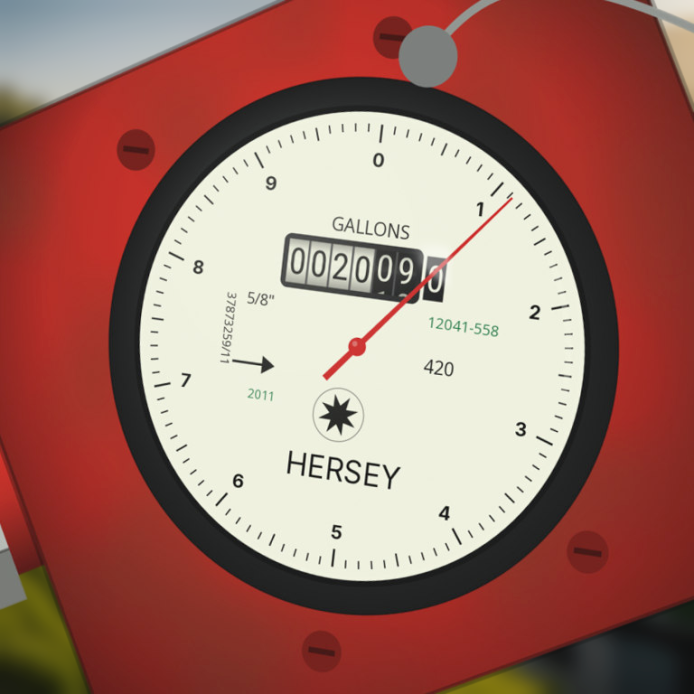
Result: 20091.1,gal
